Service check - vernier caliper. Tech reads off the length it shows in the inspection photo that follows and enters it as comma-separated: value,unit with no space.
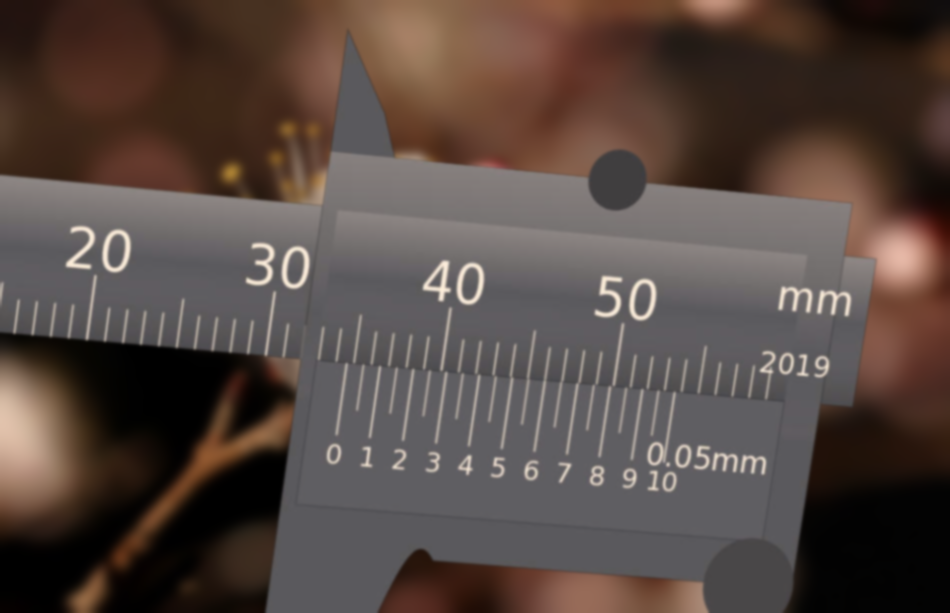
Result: 34.6,mm
